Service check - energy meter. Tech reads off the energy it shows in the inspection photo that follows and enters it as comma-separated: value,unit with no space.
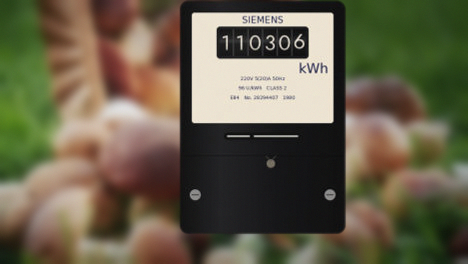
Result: 110306,kWh
